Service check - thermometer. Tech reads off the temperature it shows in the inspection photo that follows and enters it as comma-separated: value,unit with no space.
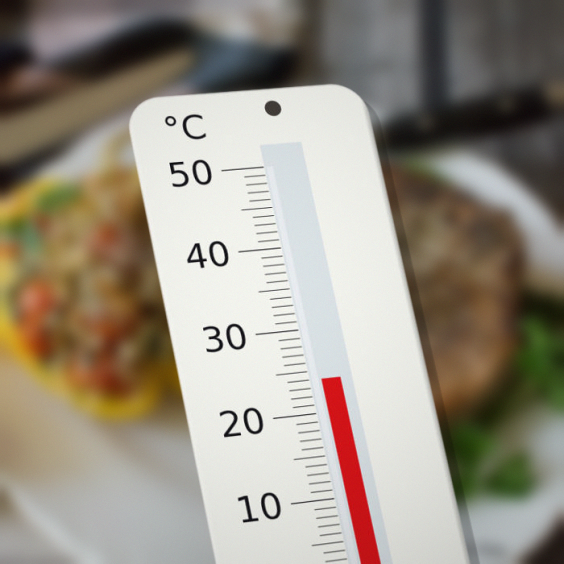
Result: 24,°C
